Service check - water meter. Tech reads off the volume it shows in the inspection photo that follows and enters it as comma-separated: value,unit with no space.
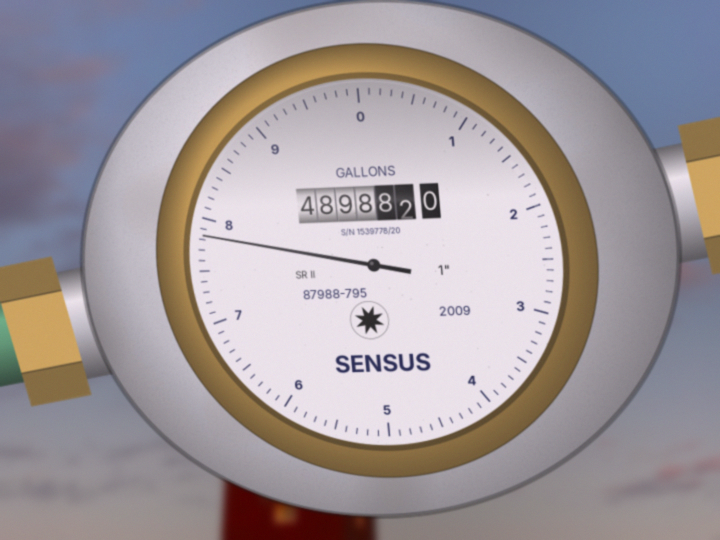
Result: 4898817.8,gal
